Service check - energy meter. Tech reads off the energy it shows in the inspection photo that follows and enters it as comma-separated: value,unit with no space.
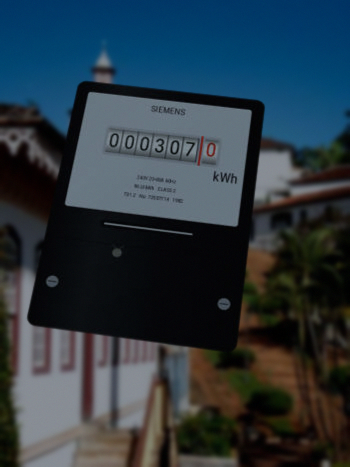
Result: 307.0,kWh
